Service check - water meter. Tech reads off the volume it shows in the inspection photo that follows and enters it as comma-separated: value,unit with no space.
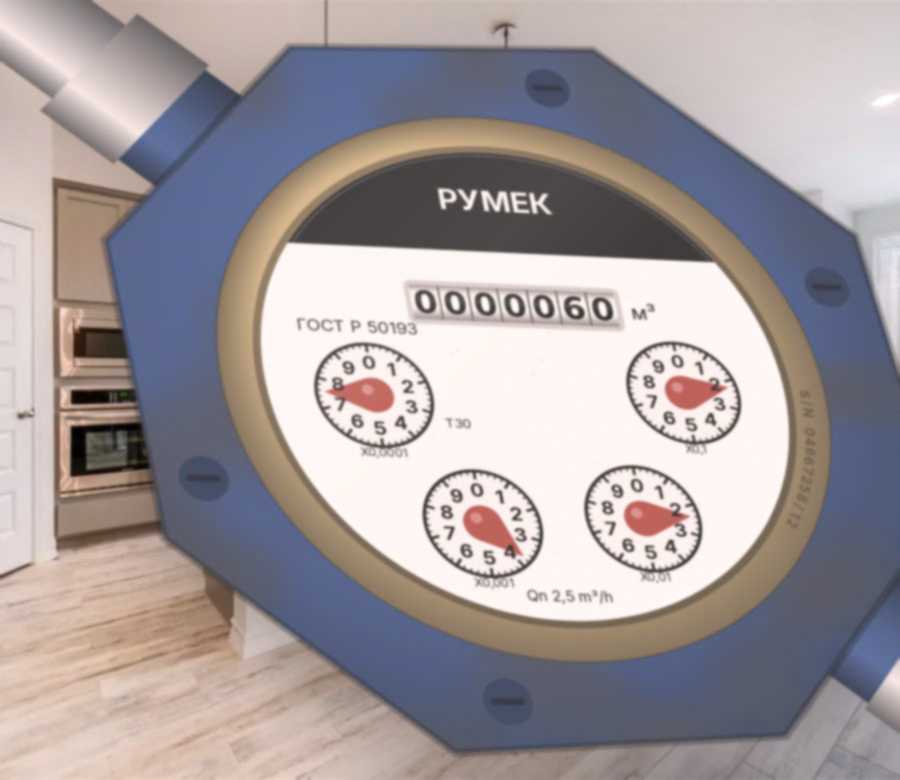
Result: 60.2237,m³
